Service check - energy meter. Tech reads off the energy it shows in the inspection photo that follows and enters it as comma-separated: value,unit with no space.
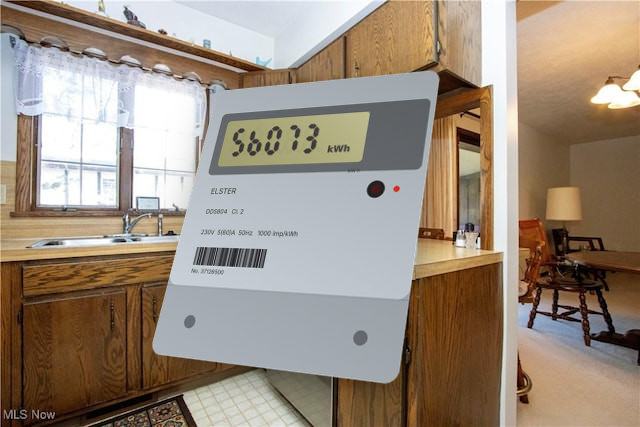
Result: 56073,kWh
